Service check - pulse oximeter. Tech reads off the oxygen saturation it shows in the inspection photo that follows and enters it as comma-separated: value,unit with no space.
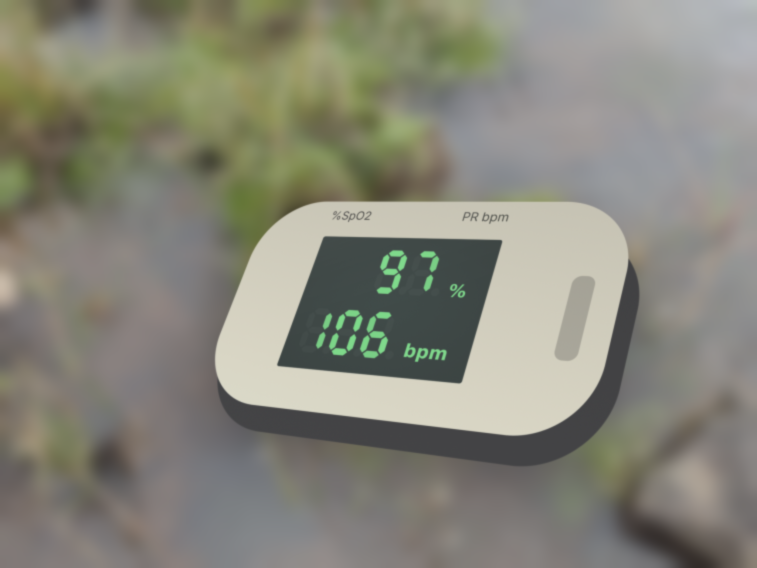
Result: 97,%
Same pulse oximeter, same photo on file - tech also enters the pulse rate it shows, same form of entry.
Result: 106,bpm
